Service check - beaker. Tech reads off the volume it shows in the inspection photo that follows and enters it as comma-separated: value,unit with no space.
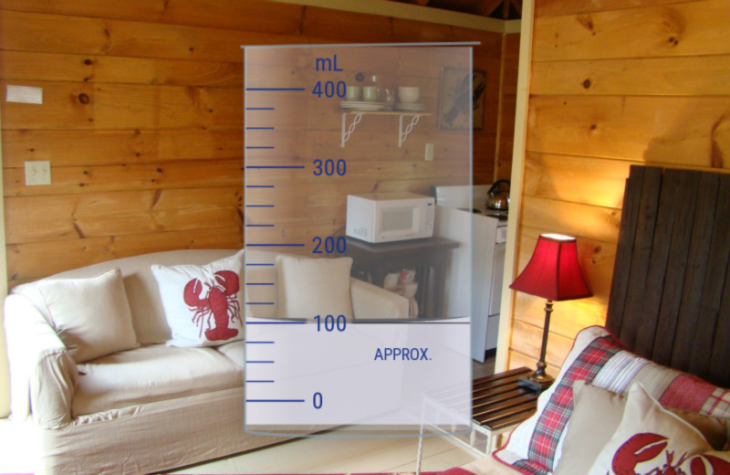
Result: 100,mL
